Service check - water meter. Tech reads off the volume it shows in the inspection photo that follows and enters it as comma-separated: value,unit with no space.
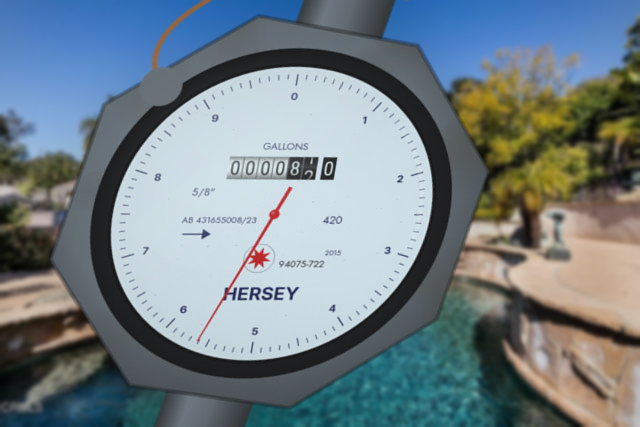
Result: 815.6,gal
